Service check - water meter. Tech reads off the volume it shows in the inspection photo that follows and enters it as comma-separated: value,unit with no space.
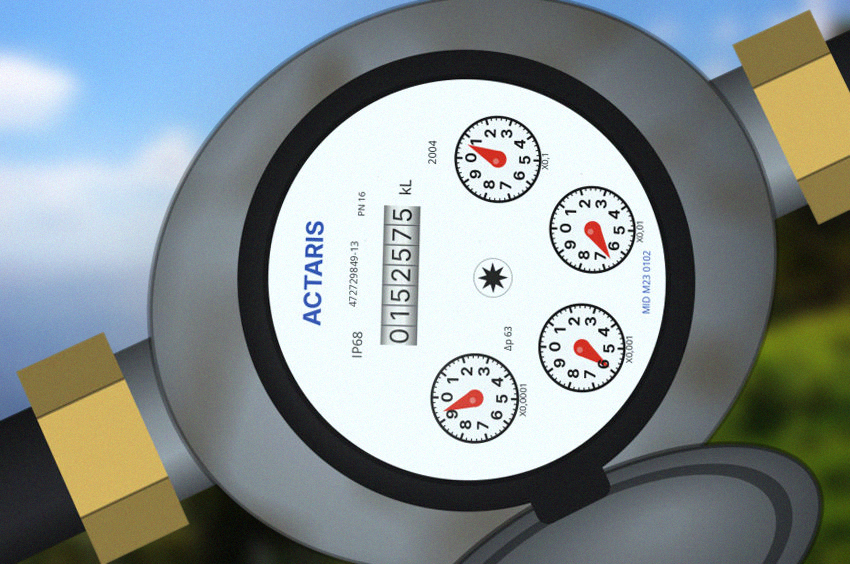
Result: 152575.0659,kL
